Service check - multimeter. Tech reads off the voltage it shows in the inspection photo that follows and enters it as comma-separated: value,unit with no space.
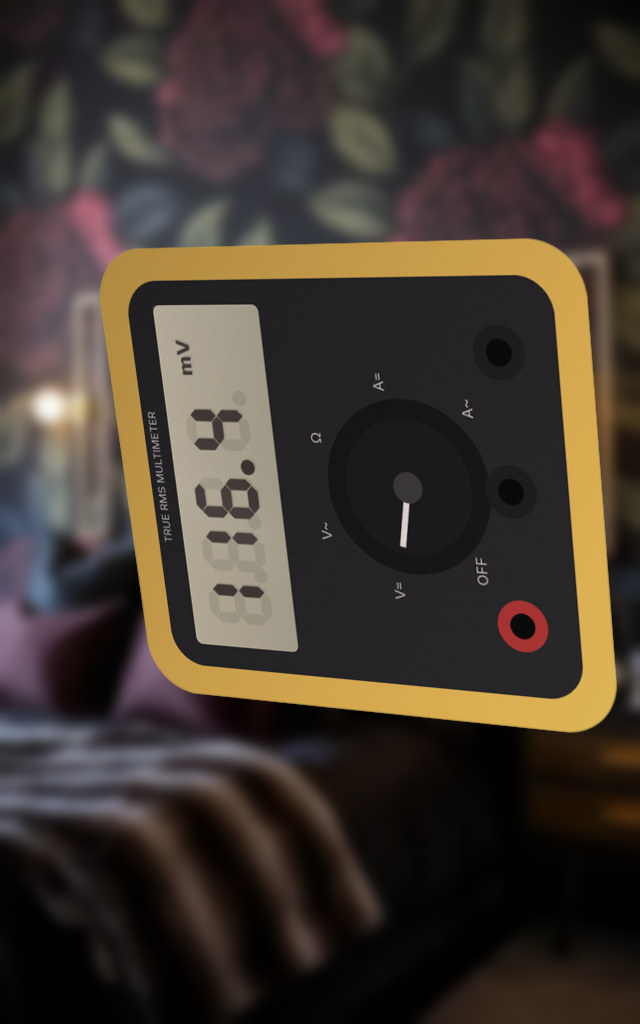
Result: 116.4,mV
